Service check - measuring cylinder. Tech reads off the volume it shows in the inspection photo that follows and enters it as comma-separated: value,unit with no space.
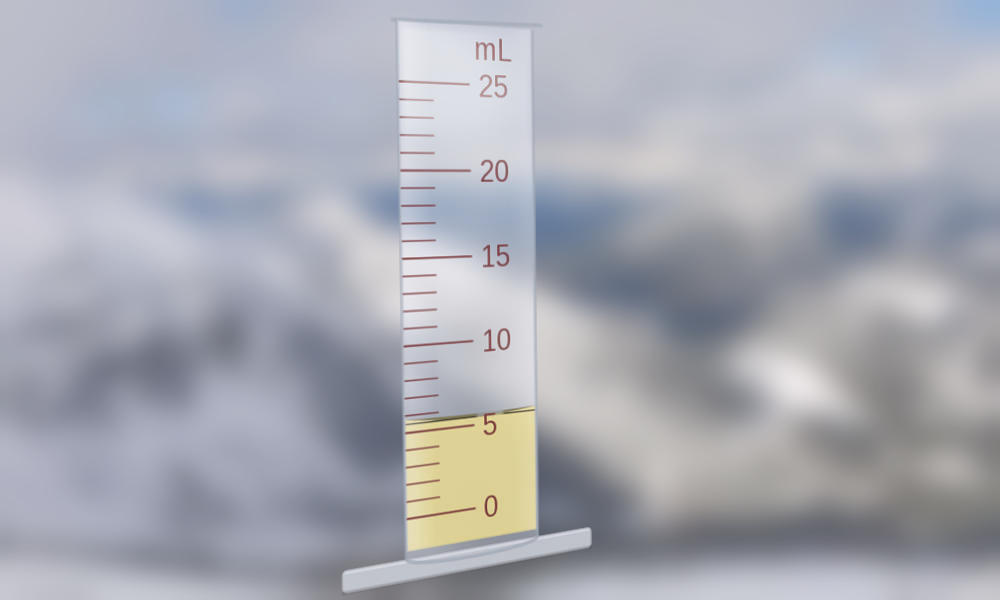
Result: 5.5,mL
